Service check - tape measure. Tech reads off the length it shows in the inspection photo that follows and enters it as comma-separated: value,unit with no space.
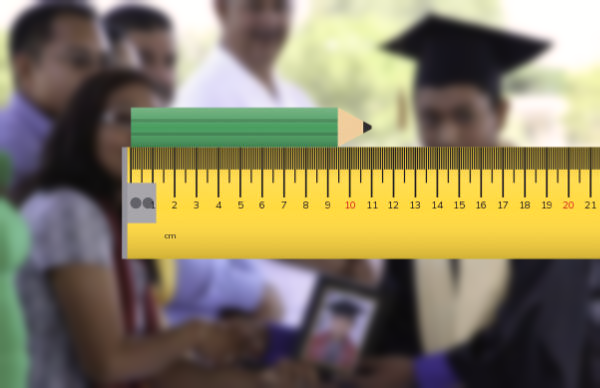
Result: 11,cm
